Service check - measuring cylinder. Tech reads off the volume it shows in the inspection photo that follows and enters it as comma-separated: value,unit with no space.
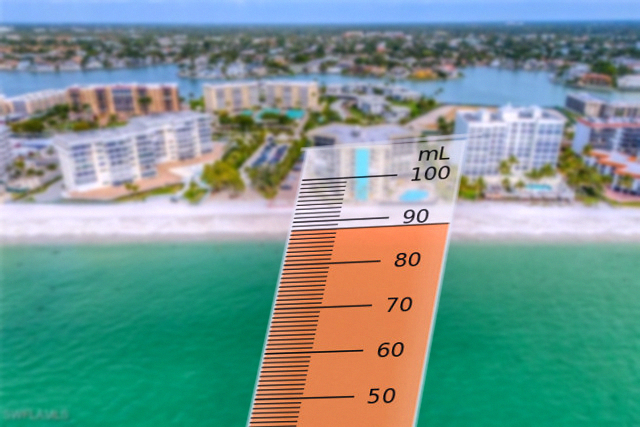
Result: 88,mL
